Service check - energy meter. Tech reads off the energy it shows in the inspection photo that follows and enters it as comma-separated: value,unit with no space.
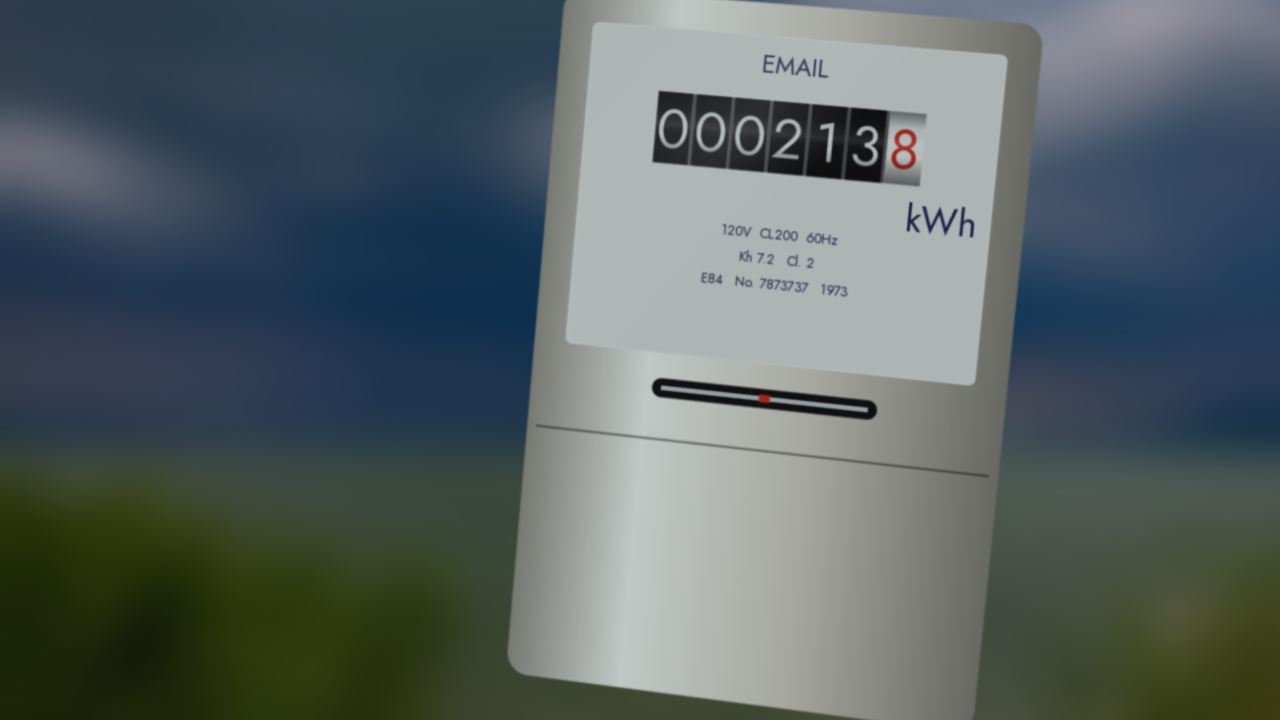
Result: 213.8,kWh
